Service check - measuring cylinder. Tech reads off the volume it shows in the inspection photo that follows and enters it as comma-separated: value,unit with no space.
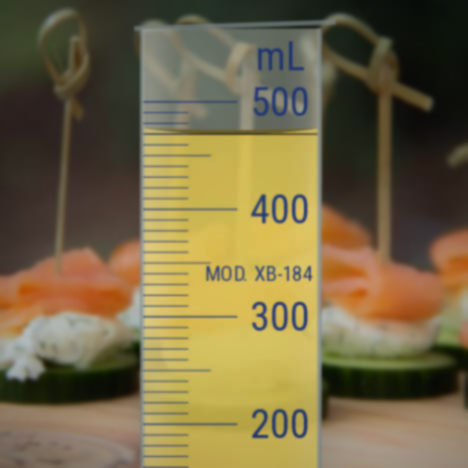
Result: 470,mL
